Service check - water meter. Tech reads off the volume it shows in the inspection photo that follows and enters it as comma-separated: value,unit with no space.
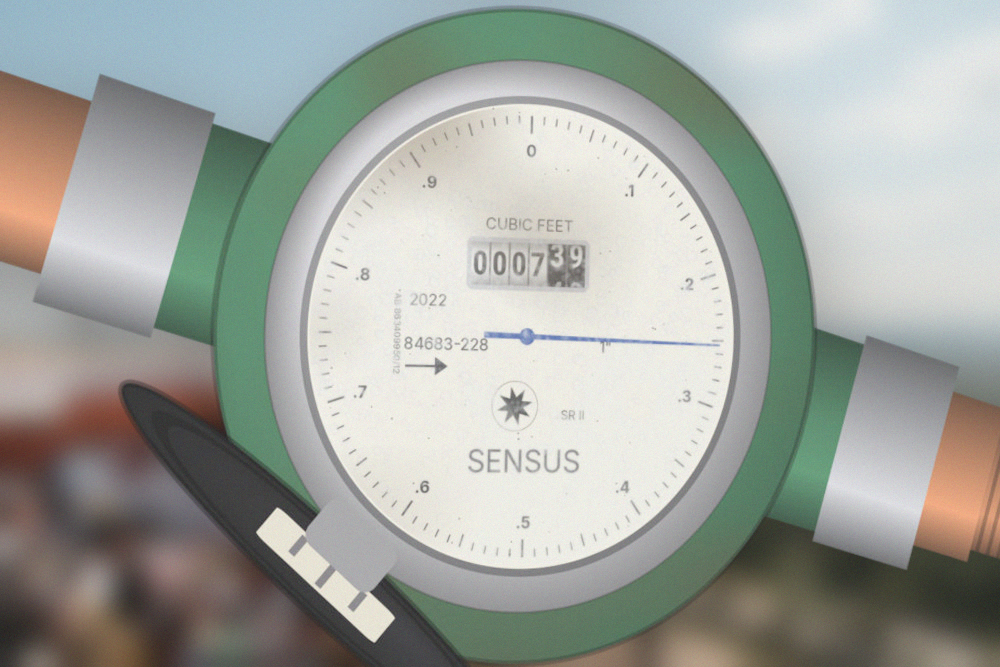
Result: 739.25,ft³
